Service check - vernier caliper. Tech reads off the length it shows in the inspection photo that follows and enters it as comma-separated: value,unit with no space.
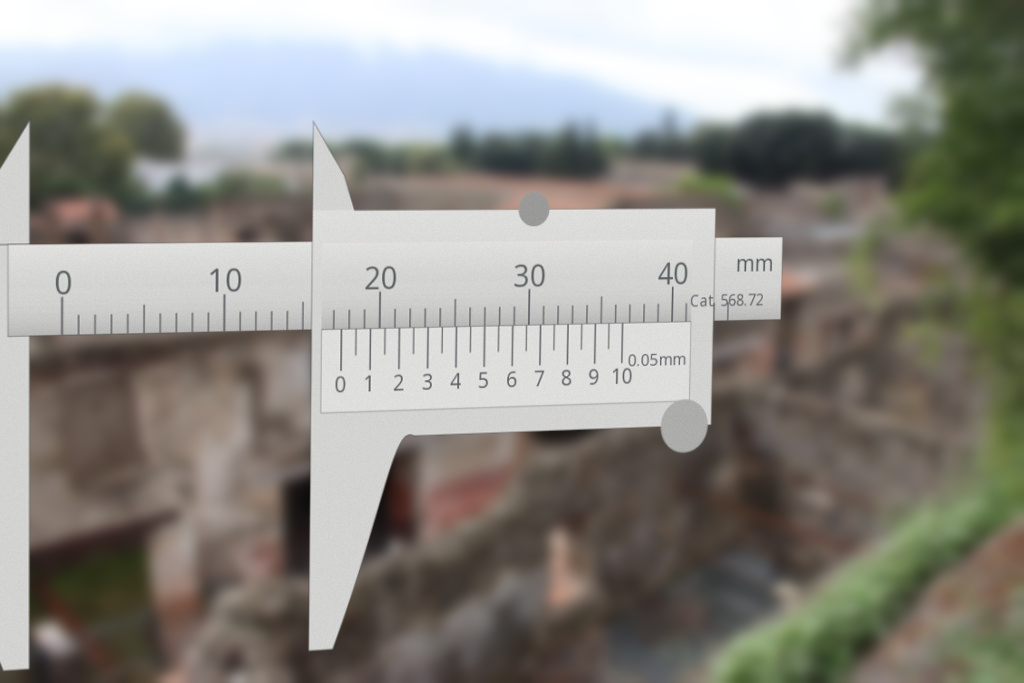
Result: 17.5,mm
